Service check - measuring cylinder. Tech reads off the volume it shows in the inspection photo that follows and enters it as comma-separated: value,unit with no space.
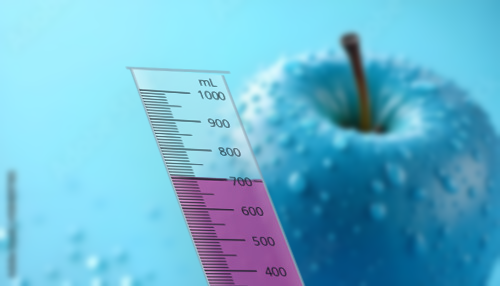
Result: 700,mL
